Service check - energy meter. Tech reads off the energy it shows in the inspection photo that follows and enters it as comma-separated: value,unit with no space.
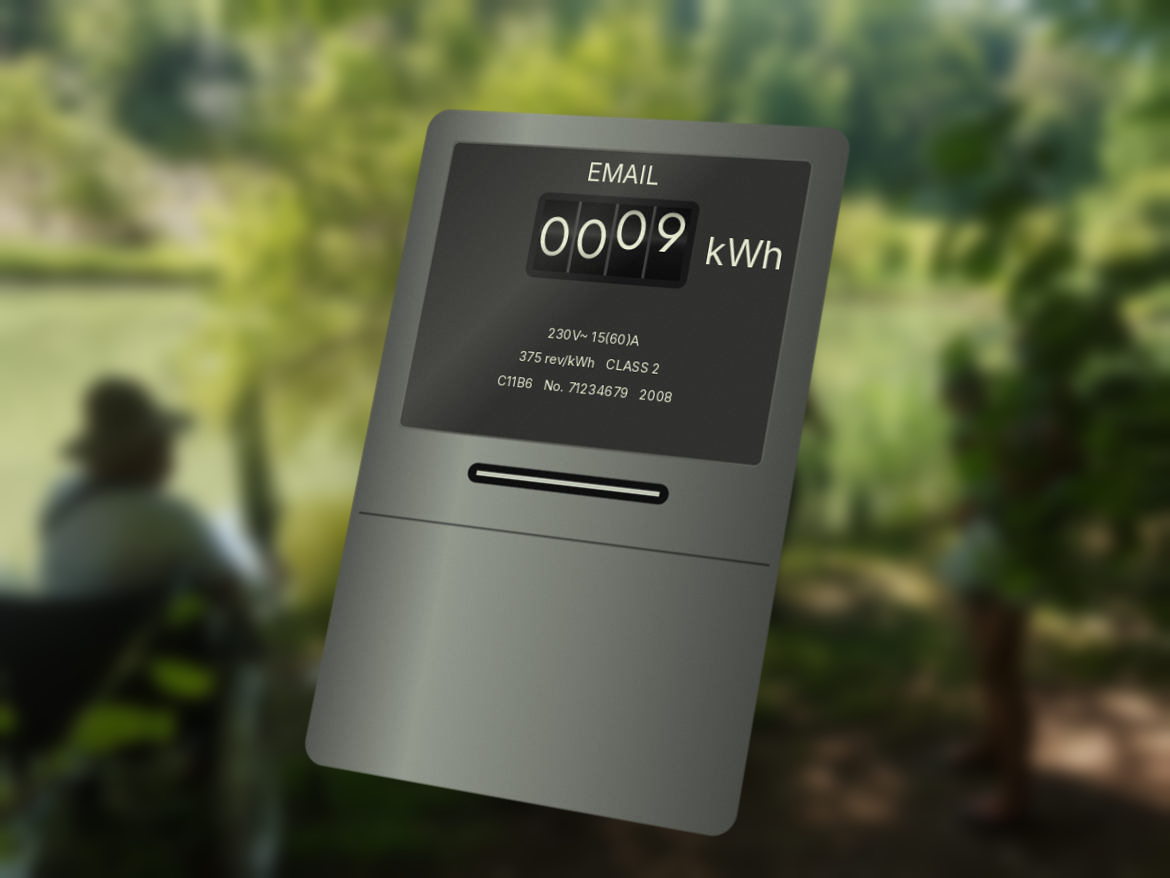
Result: 9,kWh
